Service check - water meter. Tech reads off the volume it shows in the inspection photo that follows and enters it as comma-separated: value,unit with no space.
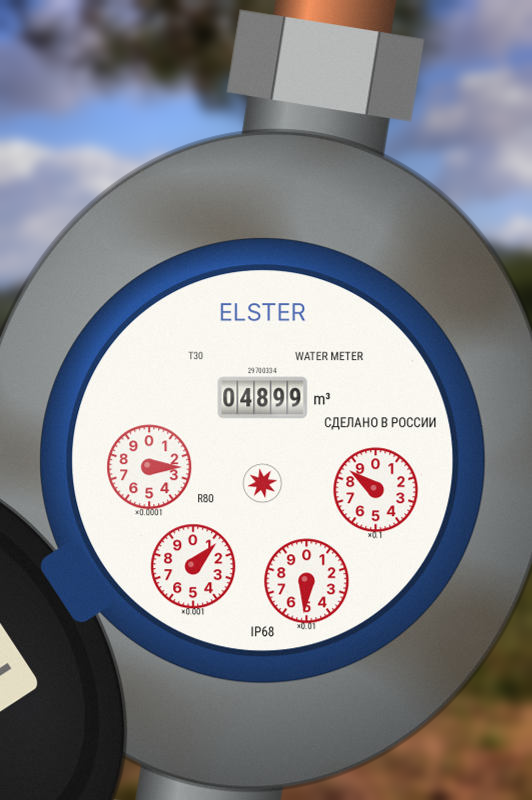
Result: 4899.8512,m³
